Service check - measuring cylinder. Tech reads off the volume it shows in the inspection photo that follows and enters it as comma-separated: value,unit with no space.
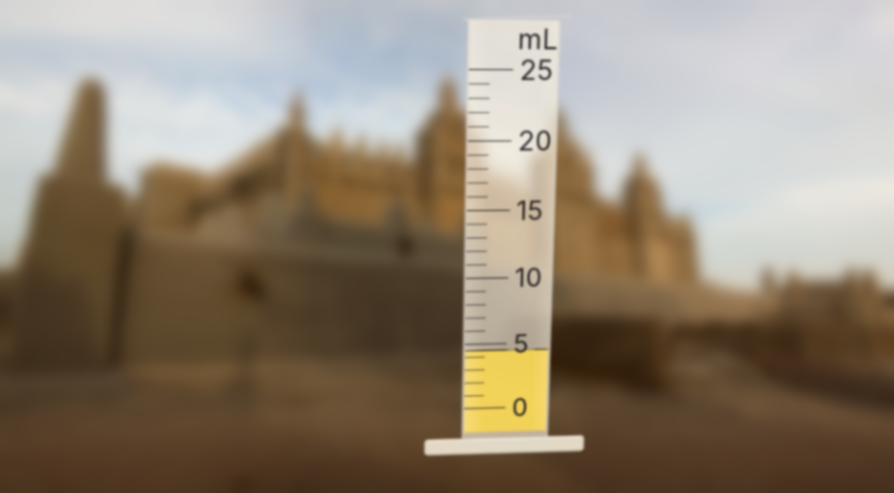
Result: 4.5,mL
